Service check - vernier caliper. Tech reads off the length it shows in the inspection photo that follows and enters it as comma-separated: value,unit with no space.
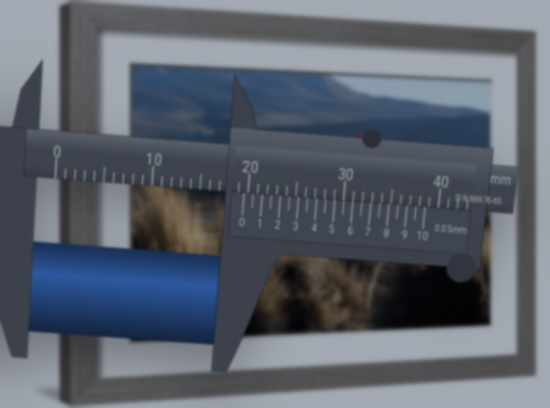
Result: 19.6,mm
